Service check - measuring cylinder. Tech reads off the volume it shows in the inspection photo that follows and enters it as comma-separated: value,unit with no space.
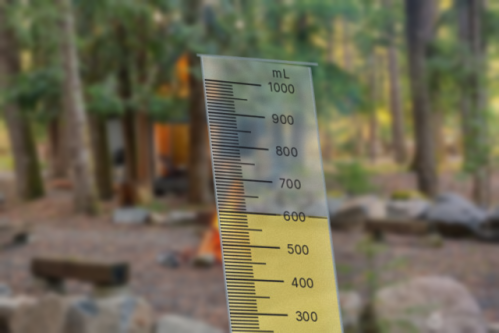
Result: 600,mL
